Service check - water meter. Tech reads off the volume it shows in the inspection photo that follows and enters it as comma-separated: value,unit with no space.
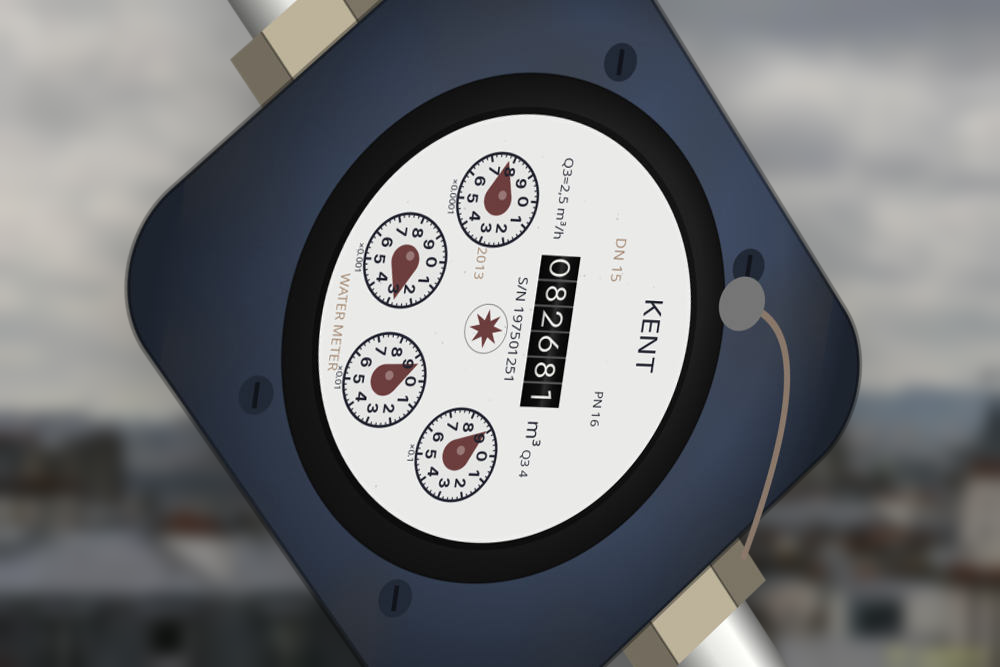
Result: 82681.8927,m³
